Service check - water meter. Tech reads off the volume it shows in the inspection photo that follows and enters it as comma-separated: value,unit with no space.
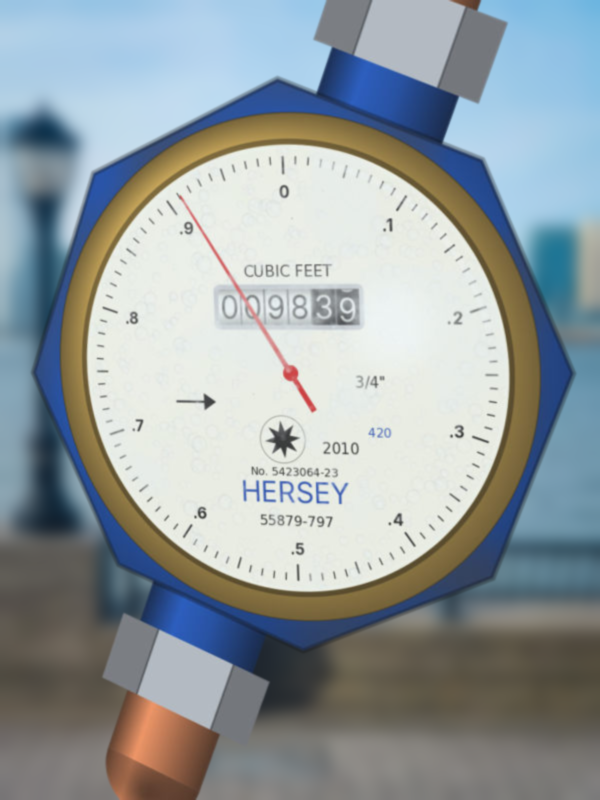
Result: 9838.91,ft³
